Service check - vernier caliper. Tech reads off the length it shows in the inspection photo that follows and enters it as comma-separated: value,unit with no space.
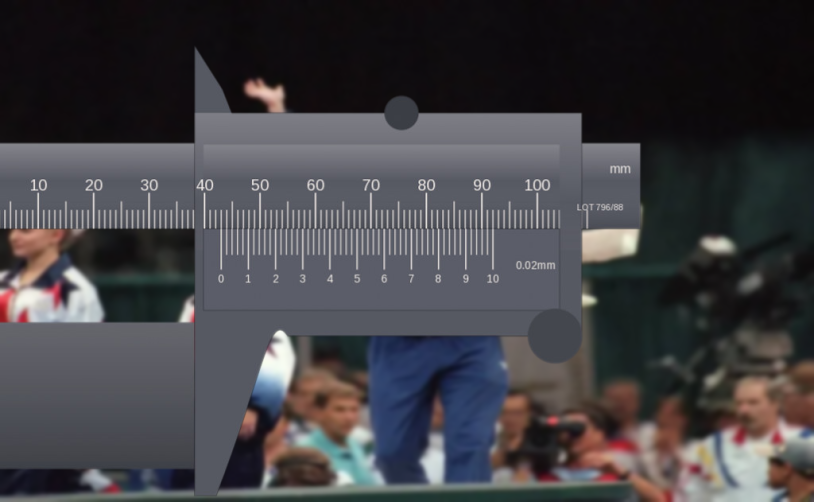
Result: 43.0,mm
